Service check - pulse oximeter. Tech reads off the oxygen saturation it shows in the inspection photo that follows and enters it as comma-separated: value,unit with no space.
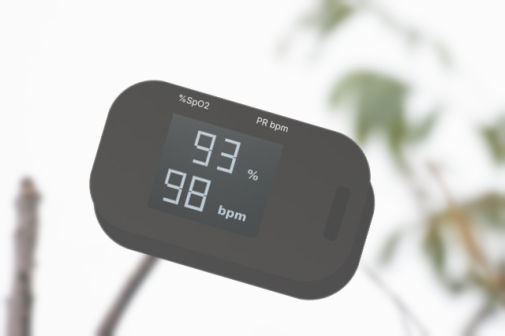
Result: 93,%
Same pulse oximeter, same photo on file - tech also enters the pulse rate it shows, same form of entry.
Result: 98,bpm
